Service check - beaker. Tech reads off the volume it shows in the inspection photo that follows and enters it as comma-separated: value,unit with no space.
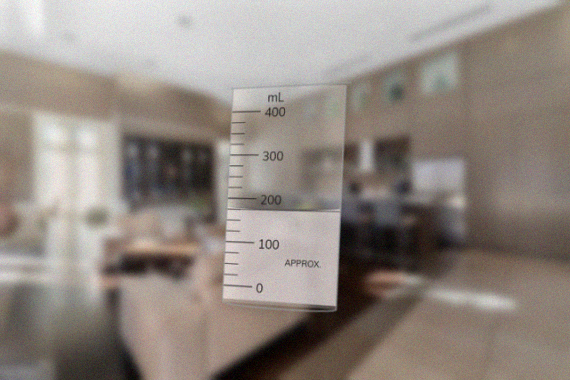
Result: 175,mL
